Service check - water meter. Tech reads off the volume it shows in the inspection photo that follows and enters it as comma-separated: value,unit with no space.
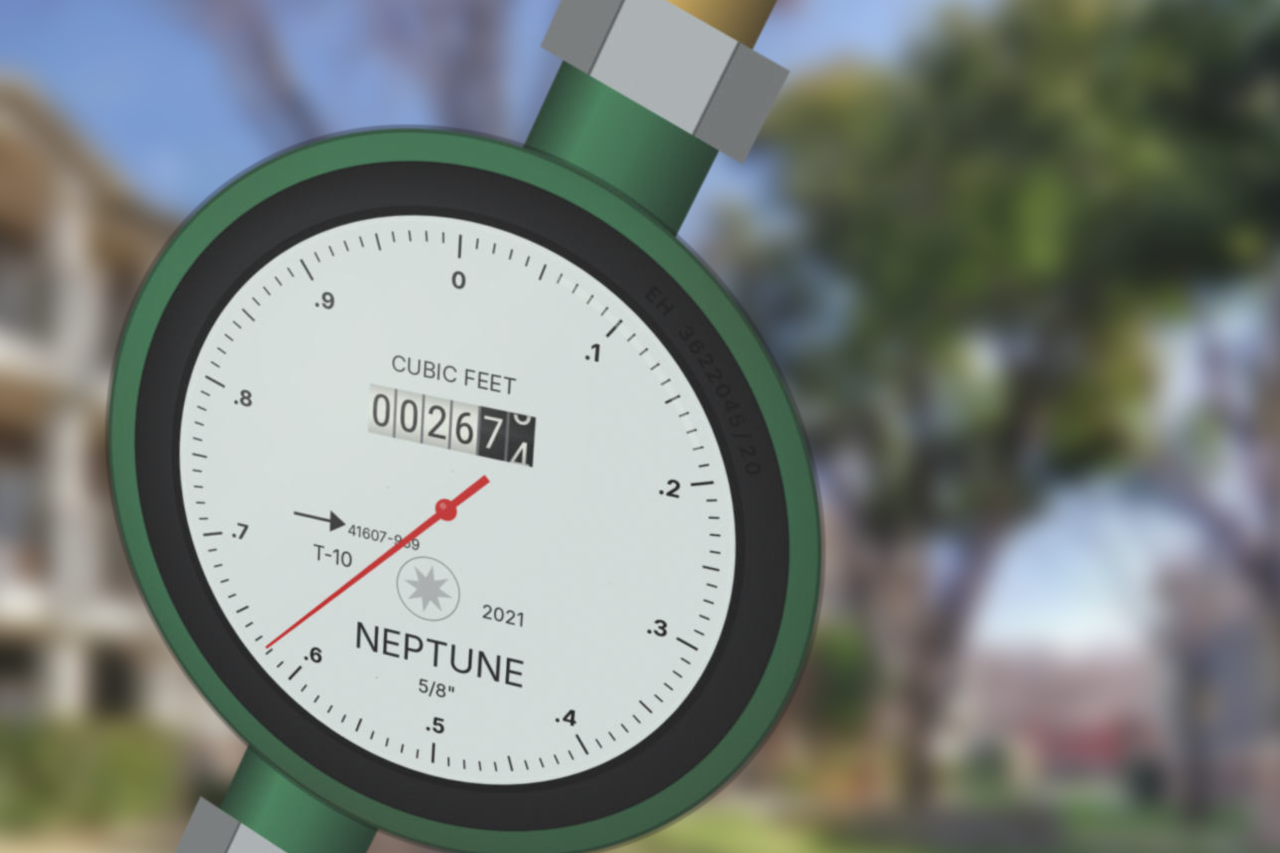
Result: 2673.62,ft³
